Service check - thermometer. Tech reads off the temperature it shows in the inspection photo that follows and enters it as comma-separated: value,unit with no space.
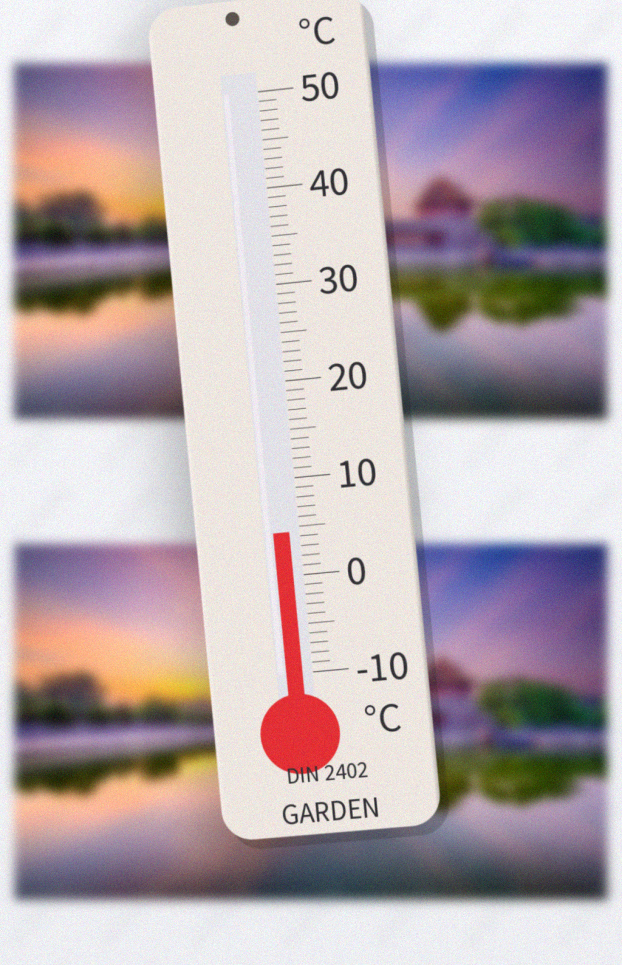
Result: 4.5,°C
